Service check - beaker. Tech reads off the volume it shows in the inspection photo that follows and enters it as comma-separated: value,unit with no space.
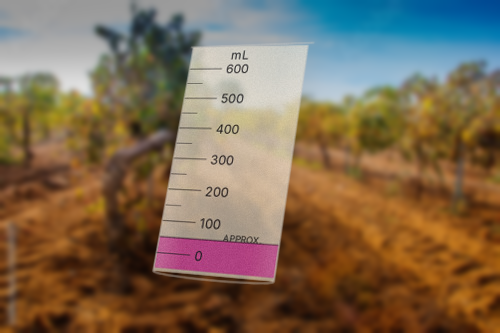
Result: 50,mL
